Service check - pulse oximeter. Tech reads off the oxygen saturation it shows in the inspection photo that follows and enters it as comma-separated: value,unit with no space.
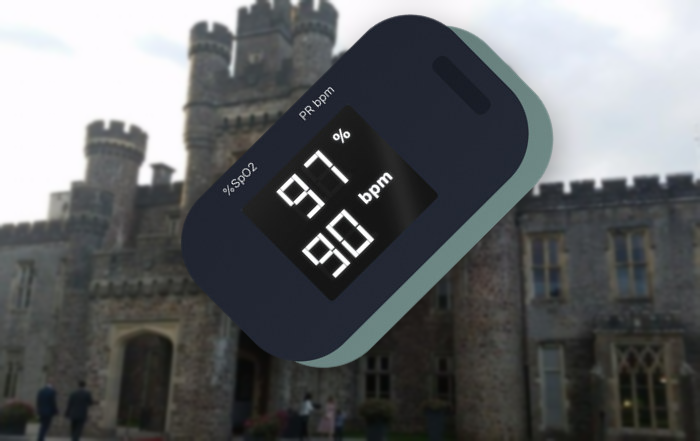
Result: 97,%
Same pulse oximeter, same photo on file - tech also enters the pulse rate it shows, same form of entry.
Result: 90,bpm
